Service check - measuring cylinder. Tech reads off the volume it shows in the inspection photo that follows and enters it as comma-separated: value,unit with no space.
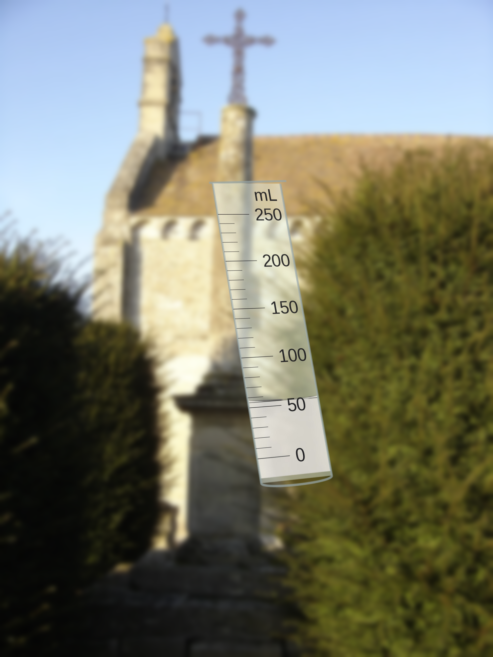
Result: 55,mL
